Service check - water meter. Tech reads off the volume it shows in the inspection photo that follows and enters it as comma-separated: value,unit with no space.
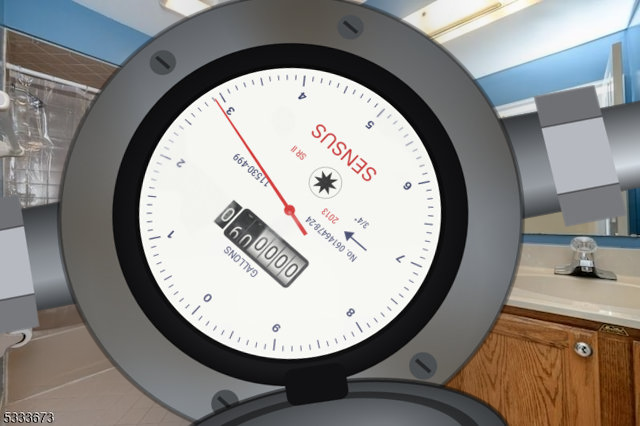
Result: 92.9,gal
